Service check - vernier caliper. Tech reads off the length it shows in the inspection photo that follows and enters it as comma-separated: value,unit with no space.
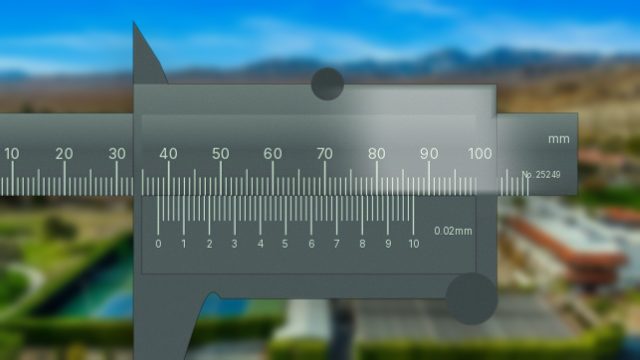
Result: 38.0,mm
